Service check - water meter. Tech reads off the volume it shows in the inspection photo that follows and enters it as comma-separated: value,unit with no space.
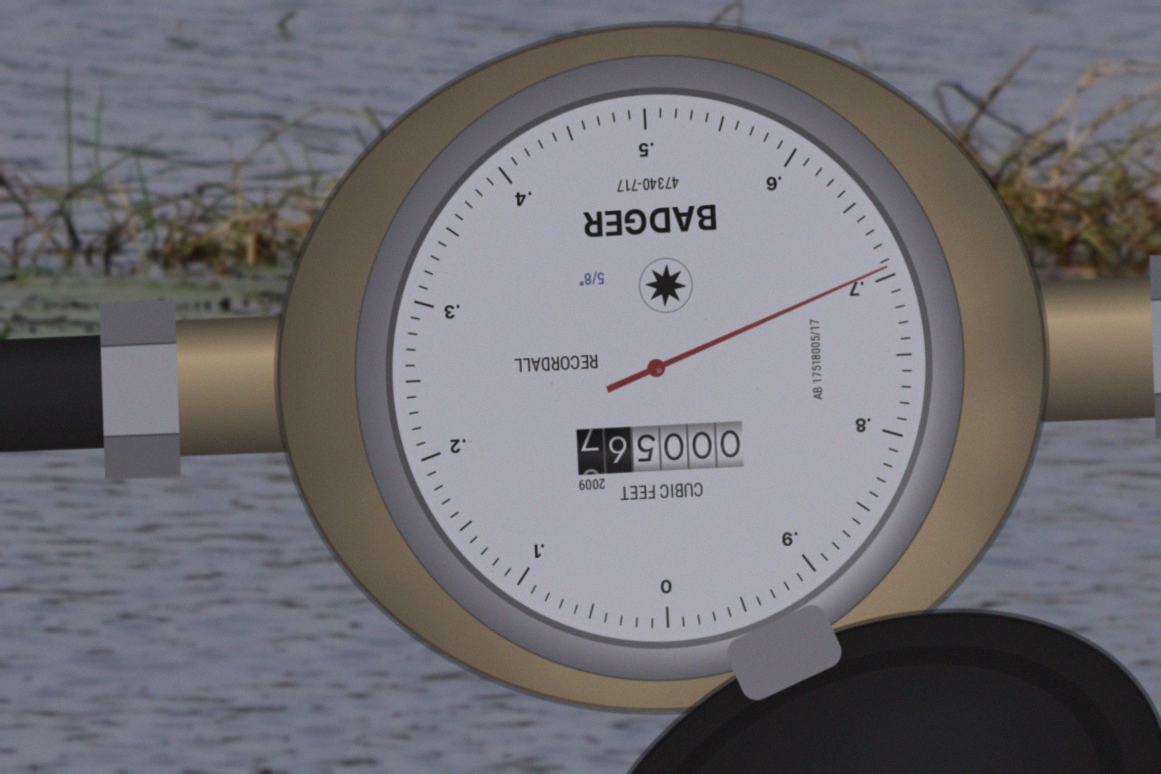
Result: 566.69,ft³
